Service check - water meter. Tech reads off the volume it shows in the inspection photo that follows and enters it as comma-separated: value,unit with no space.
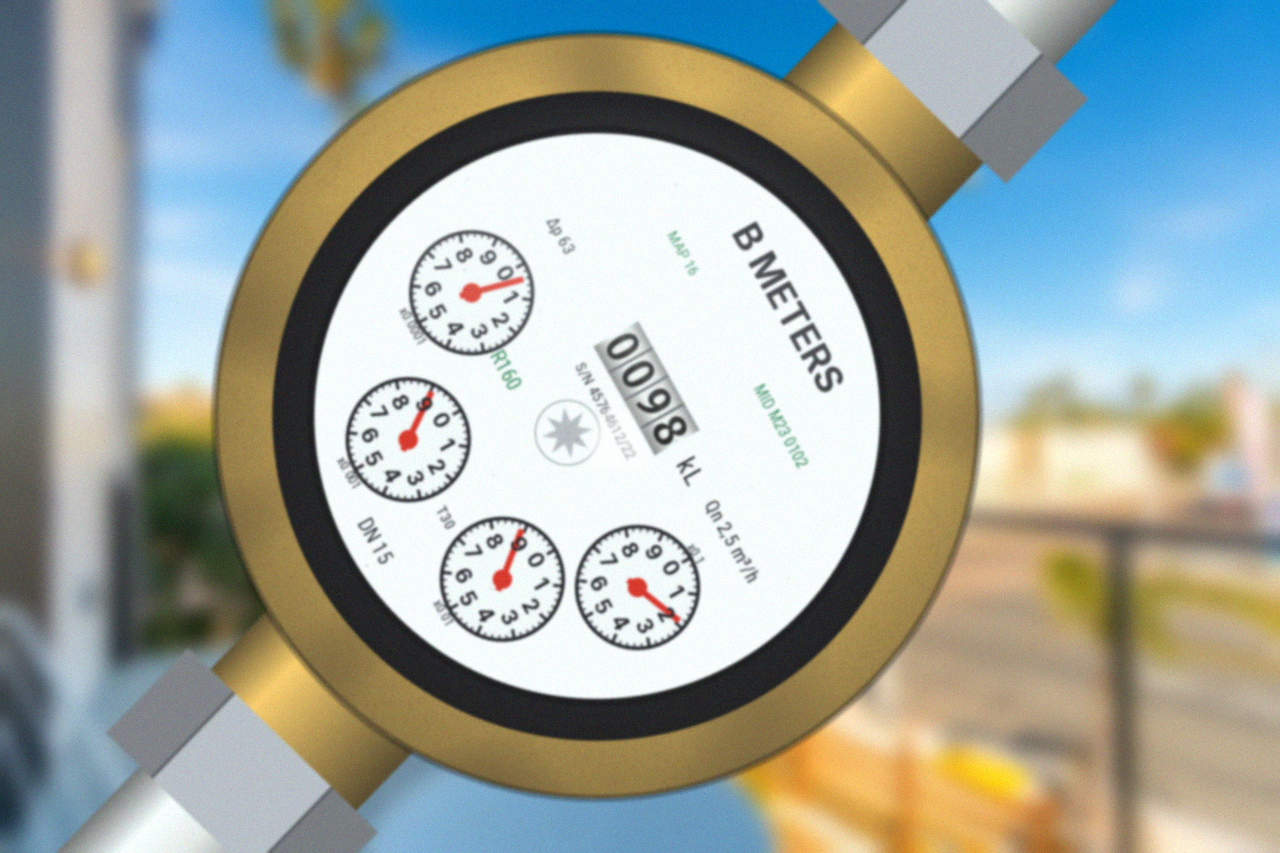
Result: 98.1890,kL
